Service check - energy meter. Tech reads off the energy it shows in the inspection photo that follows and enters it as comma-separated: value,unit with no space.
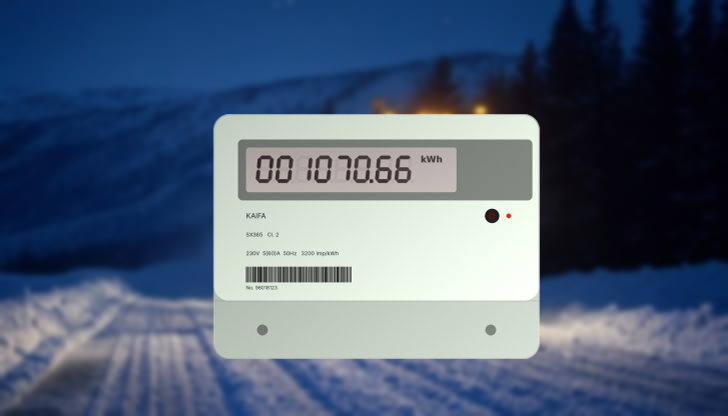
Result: 1070.66,kWh
